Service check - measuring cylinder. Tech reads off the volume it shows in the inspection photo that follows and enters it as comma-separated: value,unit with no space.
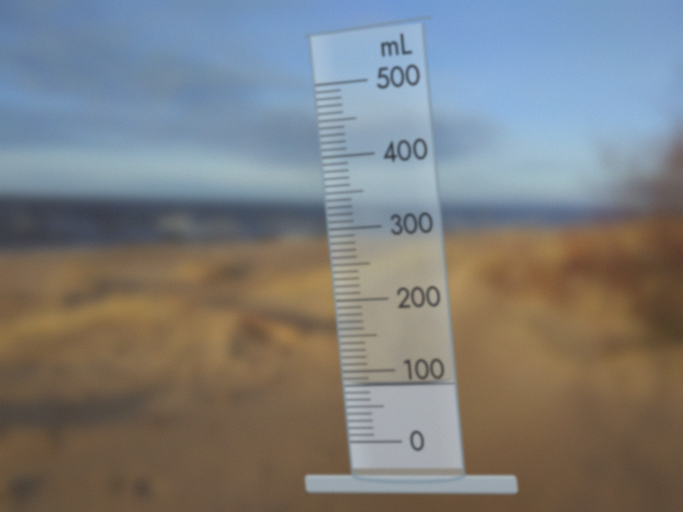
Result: 80,mL
